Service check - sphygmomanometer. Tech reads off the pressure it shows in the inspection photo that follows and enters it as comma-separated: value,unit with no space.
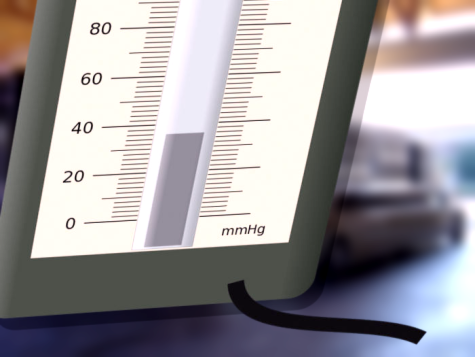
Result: 36,mmHg
